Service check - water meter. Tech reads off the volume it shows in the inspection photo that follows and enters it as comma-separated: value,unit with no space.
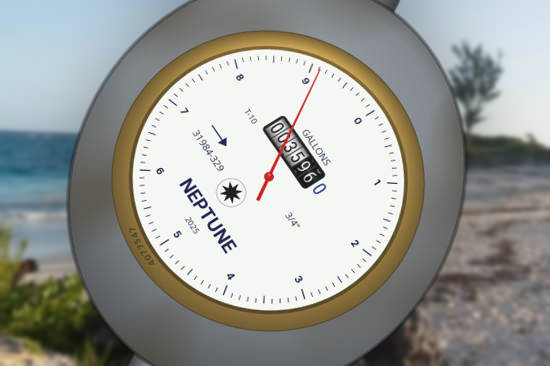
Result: 35959.1,gal
